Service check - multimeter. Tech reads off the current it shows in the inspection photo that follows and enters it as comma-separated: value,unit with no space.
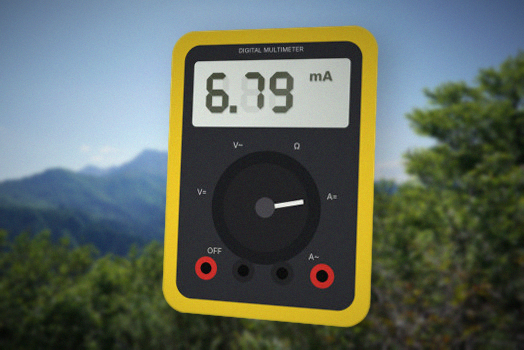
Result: 6.79,mA
